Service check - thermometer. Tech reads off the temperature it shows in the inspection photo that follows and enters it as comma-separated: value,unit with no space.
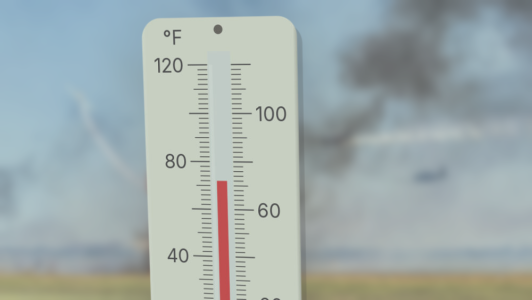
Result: 72,°F
